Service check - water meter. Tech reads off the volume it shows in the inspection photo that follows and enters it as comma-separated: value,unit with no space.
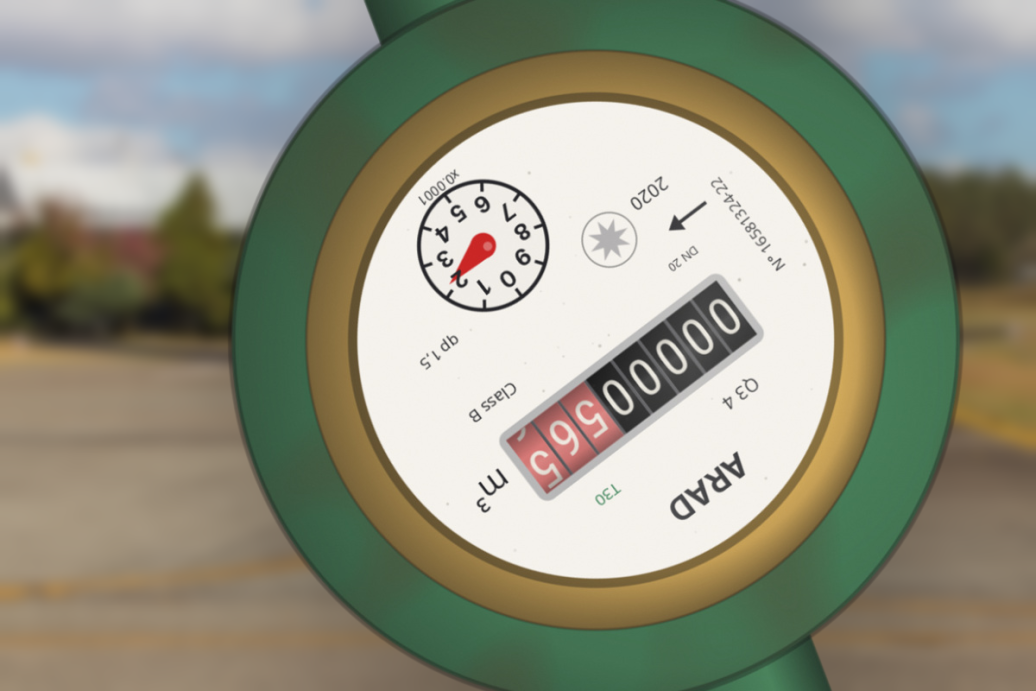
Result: 0.5652,m³
